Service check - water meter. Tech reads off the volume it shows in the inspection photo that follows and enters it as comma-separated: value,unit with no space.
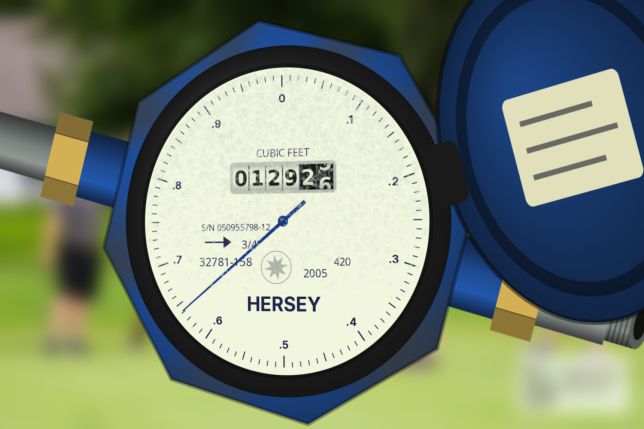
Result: 12925.64,ft³
